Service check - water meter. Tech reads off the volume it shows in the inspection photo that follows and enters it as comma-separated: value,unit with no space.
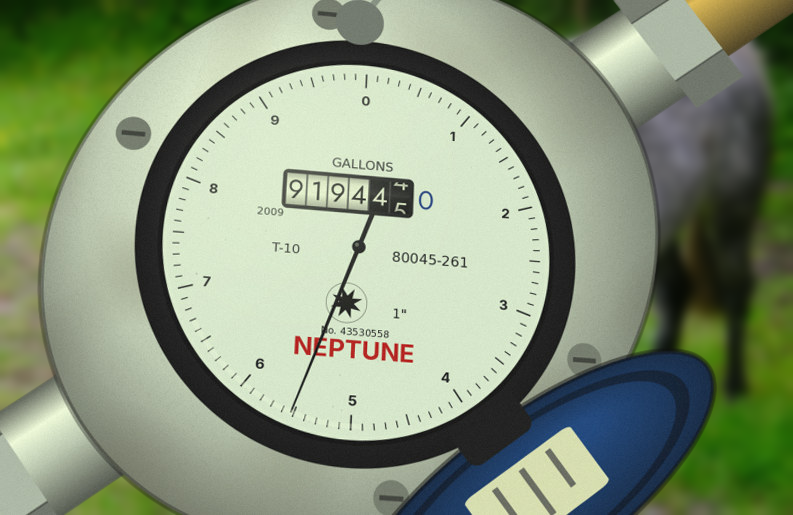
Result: 9194445.5,gal
